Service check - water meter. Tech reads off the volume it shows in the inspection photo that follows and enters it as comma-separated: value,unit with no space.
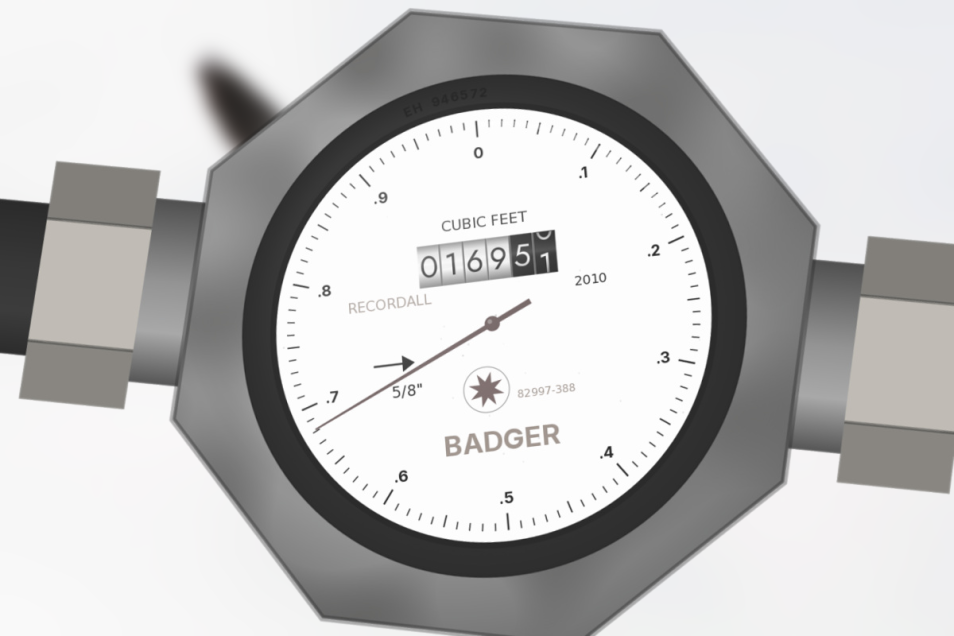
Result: 16950.68,ft³
